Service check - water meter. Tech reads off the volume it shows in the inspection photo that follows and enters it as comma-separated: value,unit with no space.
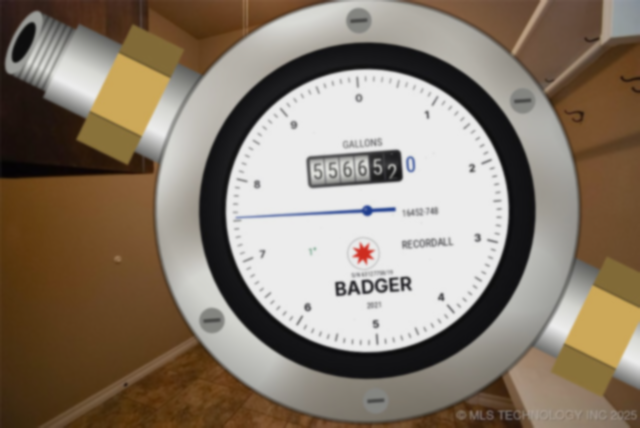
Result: 5566517.5,gal
